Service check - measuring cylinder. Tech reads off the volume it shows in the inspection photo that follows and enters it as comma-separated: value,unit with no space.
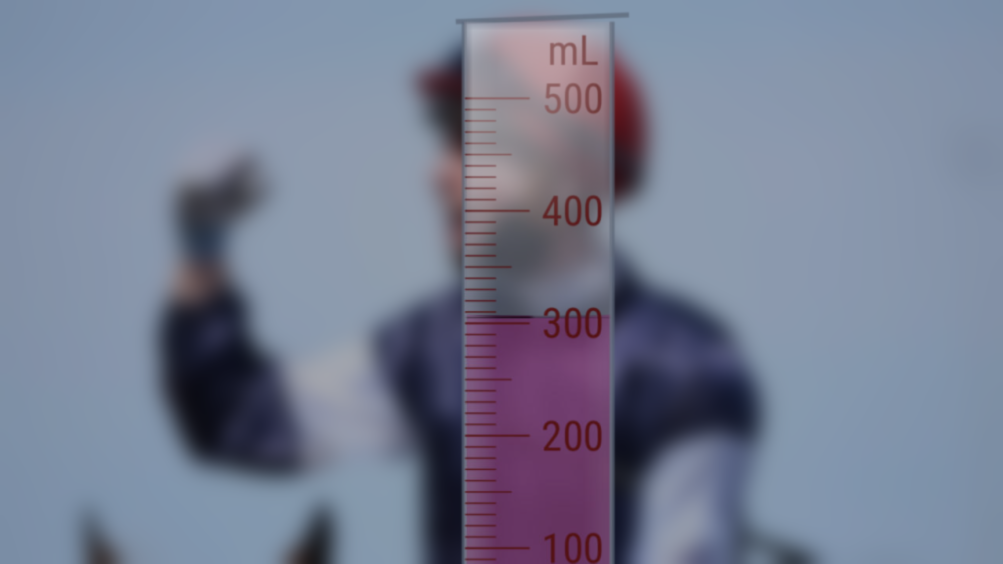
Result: 305,mL
